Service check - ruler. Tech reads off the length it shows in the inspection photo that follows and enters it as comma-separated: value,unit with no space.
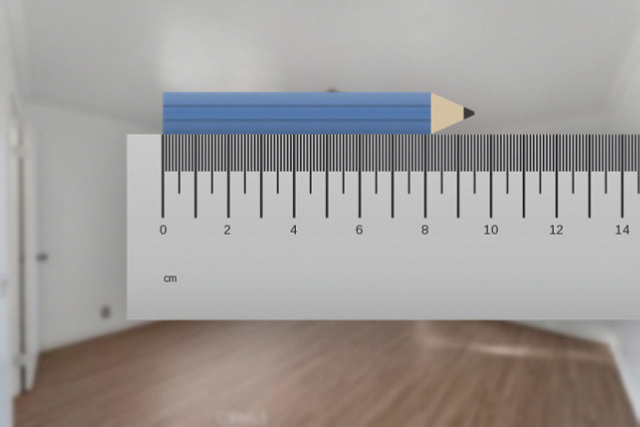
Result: 9.5,cm
